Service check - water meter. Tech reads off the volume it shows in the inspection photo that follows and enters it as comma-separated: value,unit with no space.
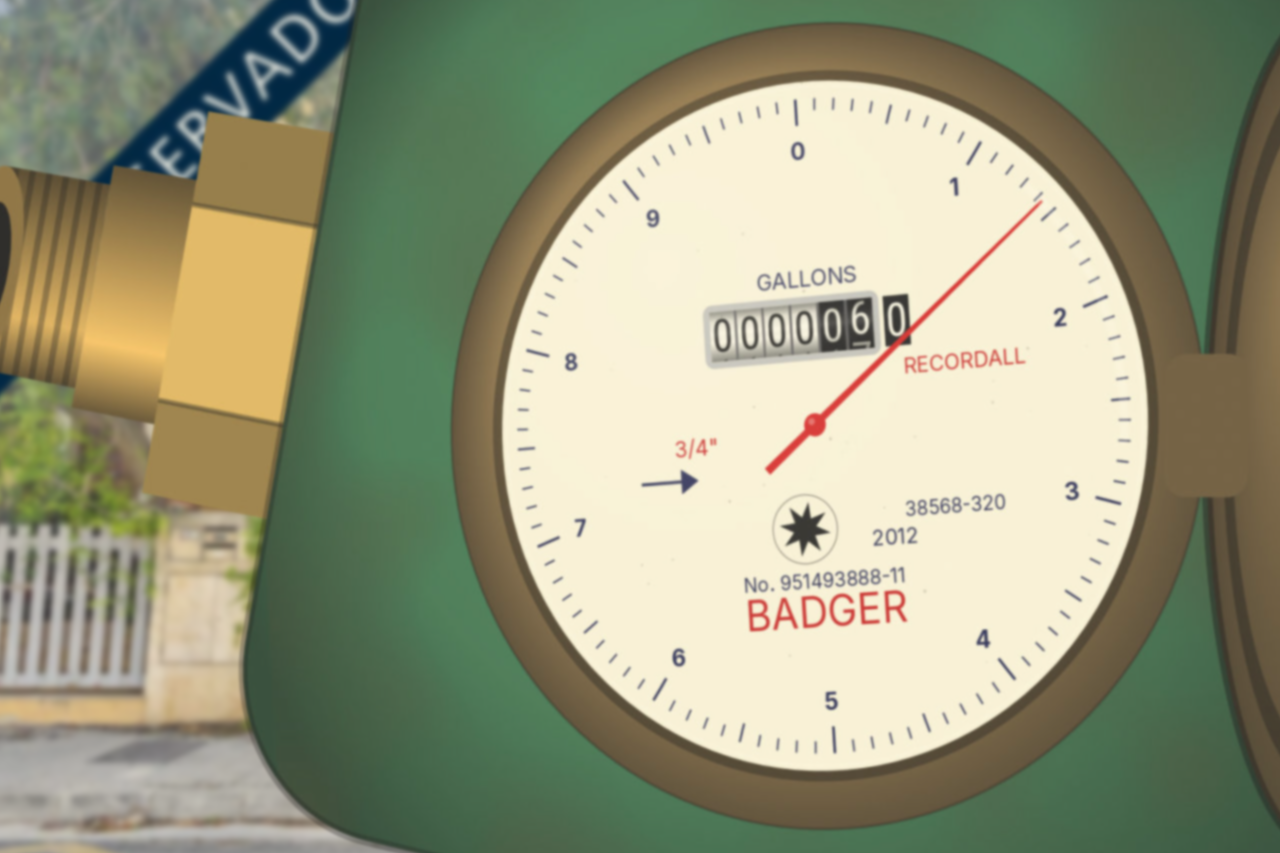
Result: 61.4,gal
